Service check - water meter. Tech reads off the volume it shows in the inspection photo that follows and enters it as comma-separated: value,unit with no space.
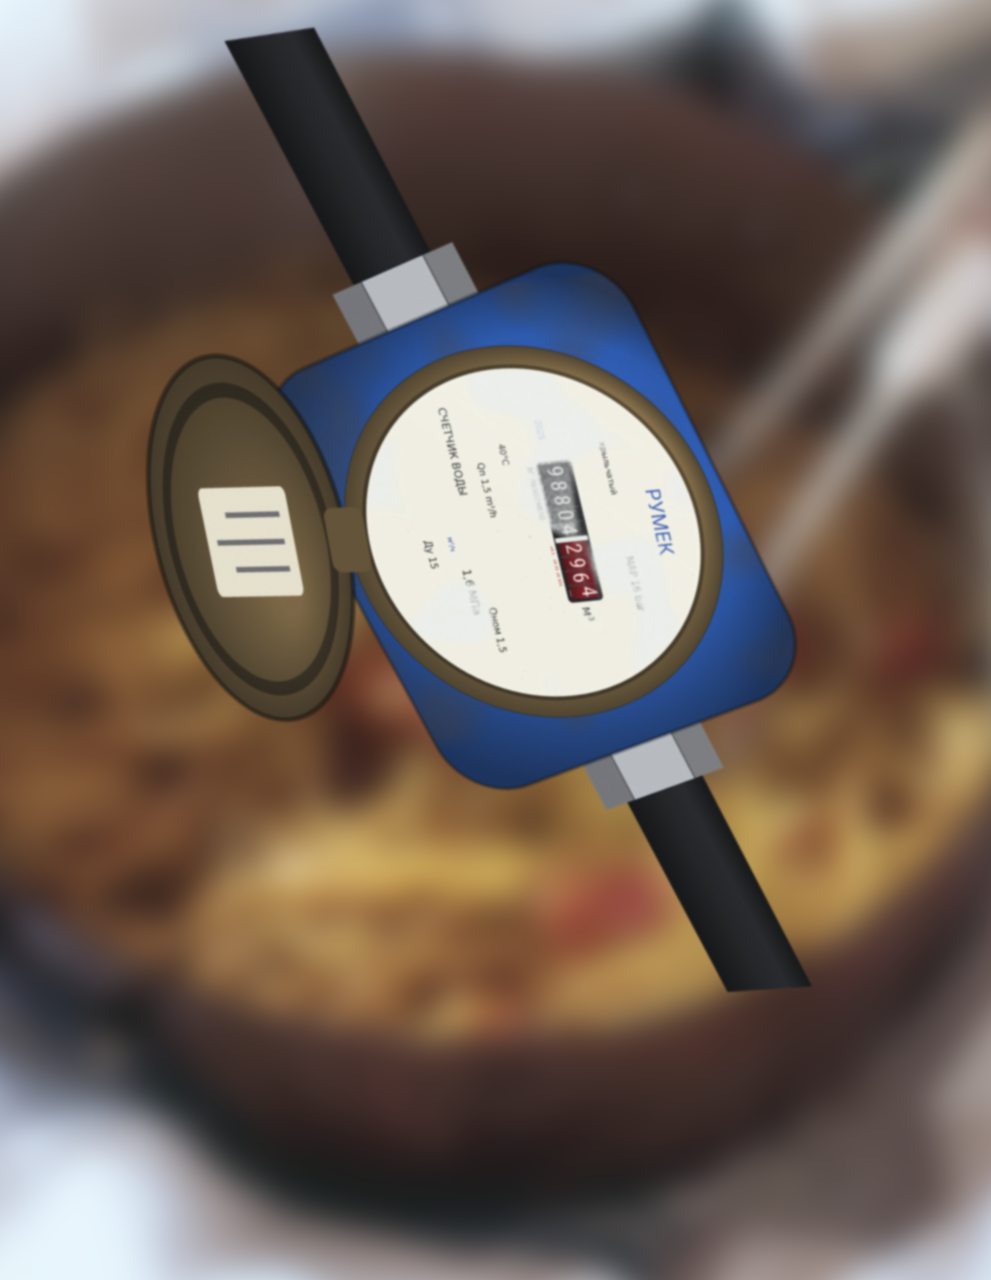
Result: 98804.2964,m³
